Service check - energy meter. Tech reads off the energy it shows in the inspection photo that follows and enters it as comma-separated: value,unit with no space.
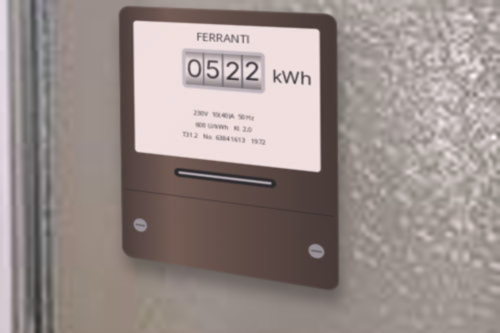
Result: 522,kWh
